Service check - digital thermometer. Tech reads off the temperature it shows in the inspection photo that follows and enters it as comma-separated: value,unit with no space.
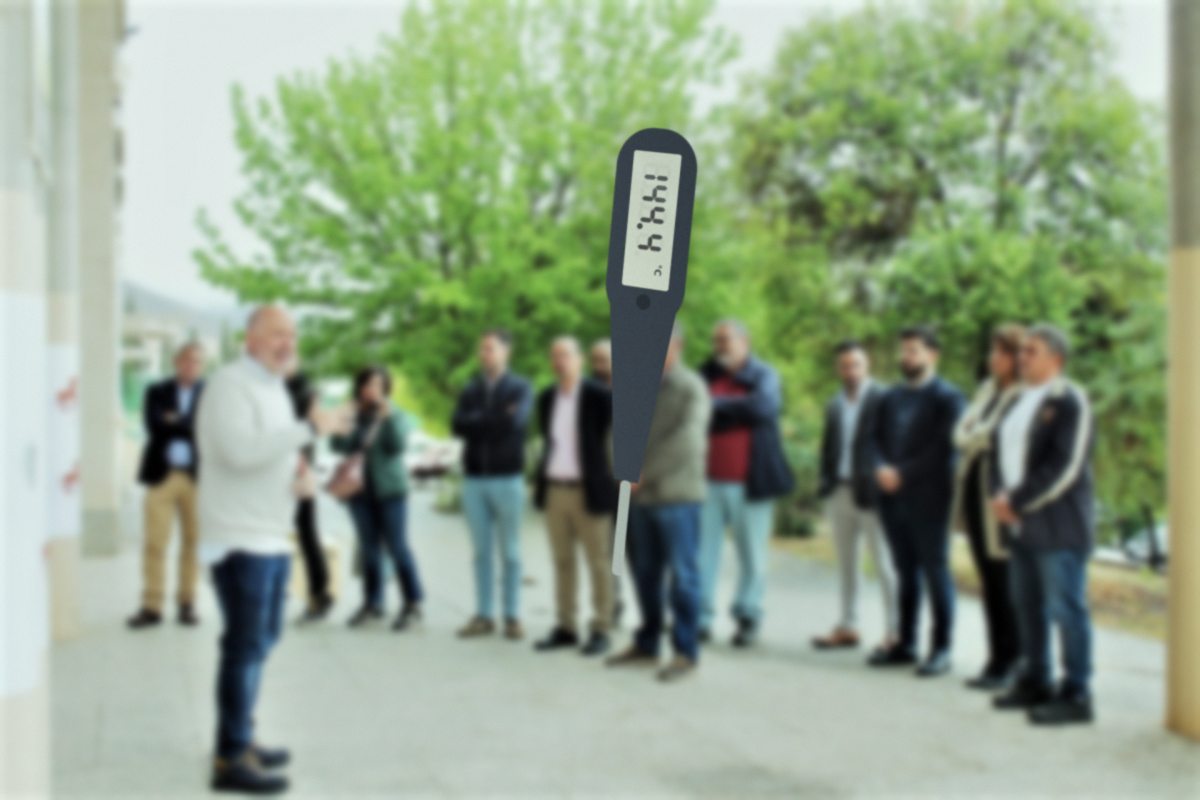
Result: 144.4,°C
